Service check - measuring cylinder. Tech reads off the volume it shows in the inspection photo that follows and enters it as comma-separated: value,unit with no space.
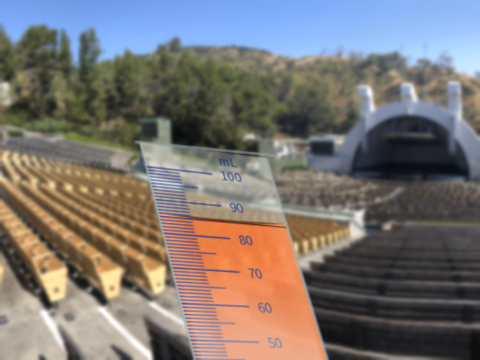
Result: 85,mL
